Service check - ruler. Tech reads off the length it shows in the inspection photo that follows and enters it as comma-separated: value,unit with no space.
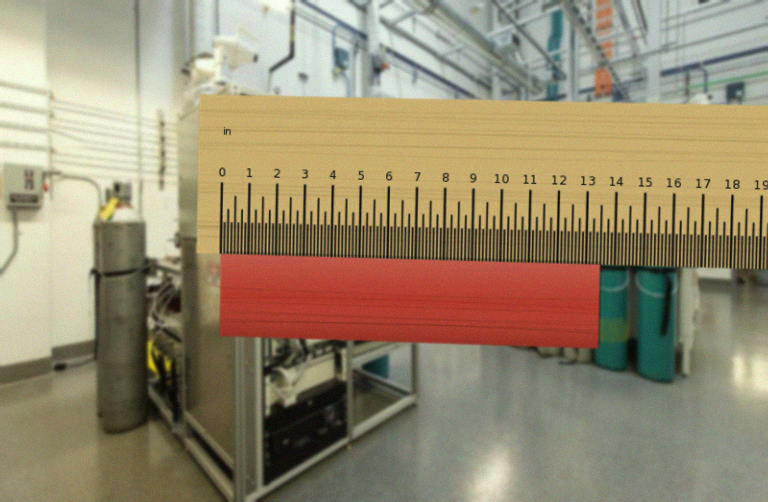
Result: 13.5,in
